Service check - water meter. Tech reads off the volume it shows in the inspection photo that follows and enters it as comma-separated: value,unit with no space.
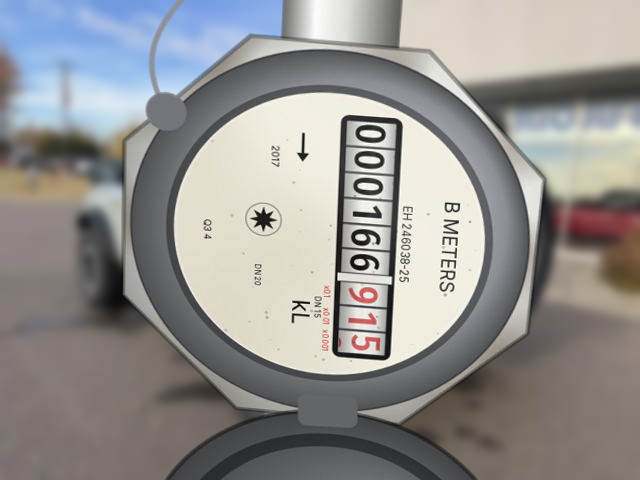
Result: 166.915,kL
